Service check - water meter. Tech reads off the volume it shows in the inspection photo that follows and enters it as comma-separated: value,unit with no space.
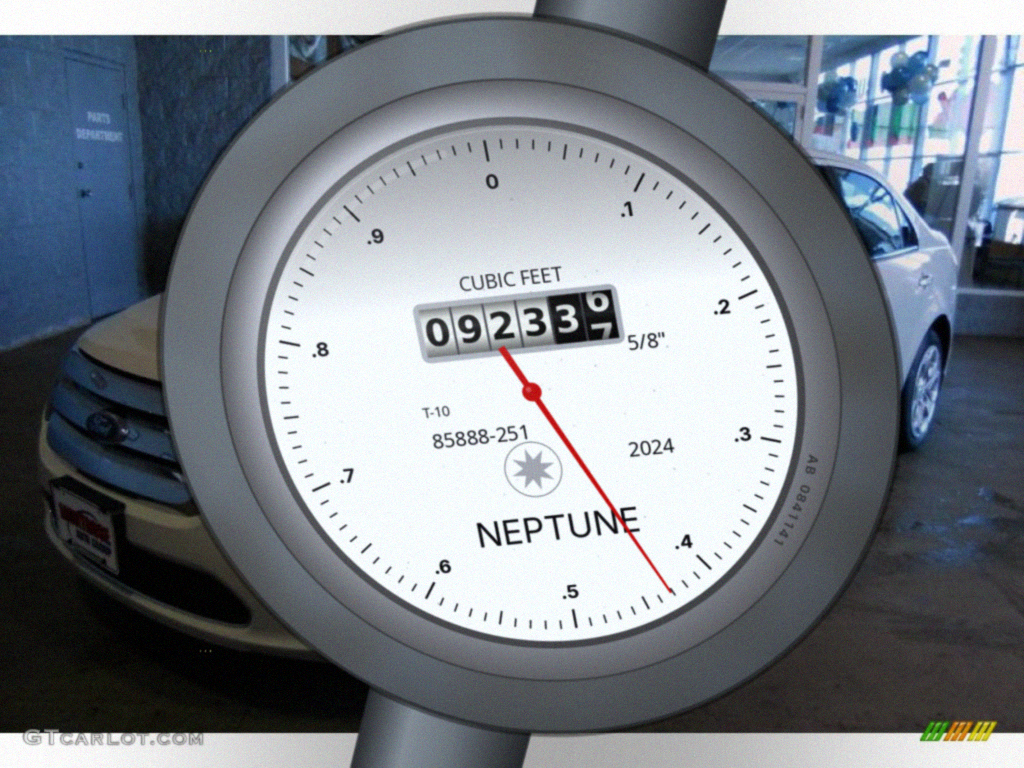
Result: 92336.43,ft³
